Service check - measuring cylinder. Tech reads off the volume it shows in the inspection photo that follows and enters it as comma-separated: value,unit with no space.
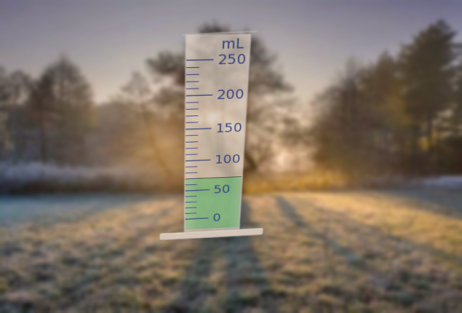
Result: 70,mL
